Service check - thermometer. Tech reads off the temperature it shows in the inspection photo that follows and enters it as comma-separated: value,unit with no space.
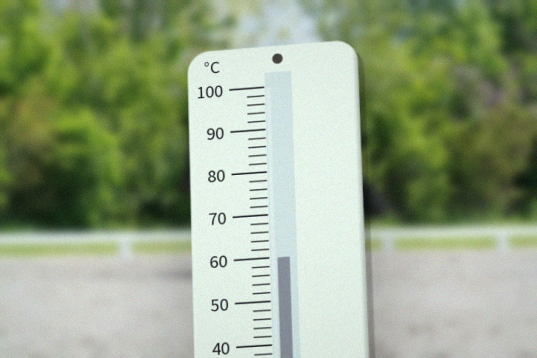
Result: 60,°C
